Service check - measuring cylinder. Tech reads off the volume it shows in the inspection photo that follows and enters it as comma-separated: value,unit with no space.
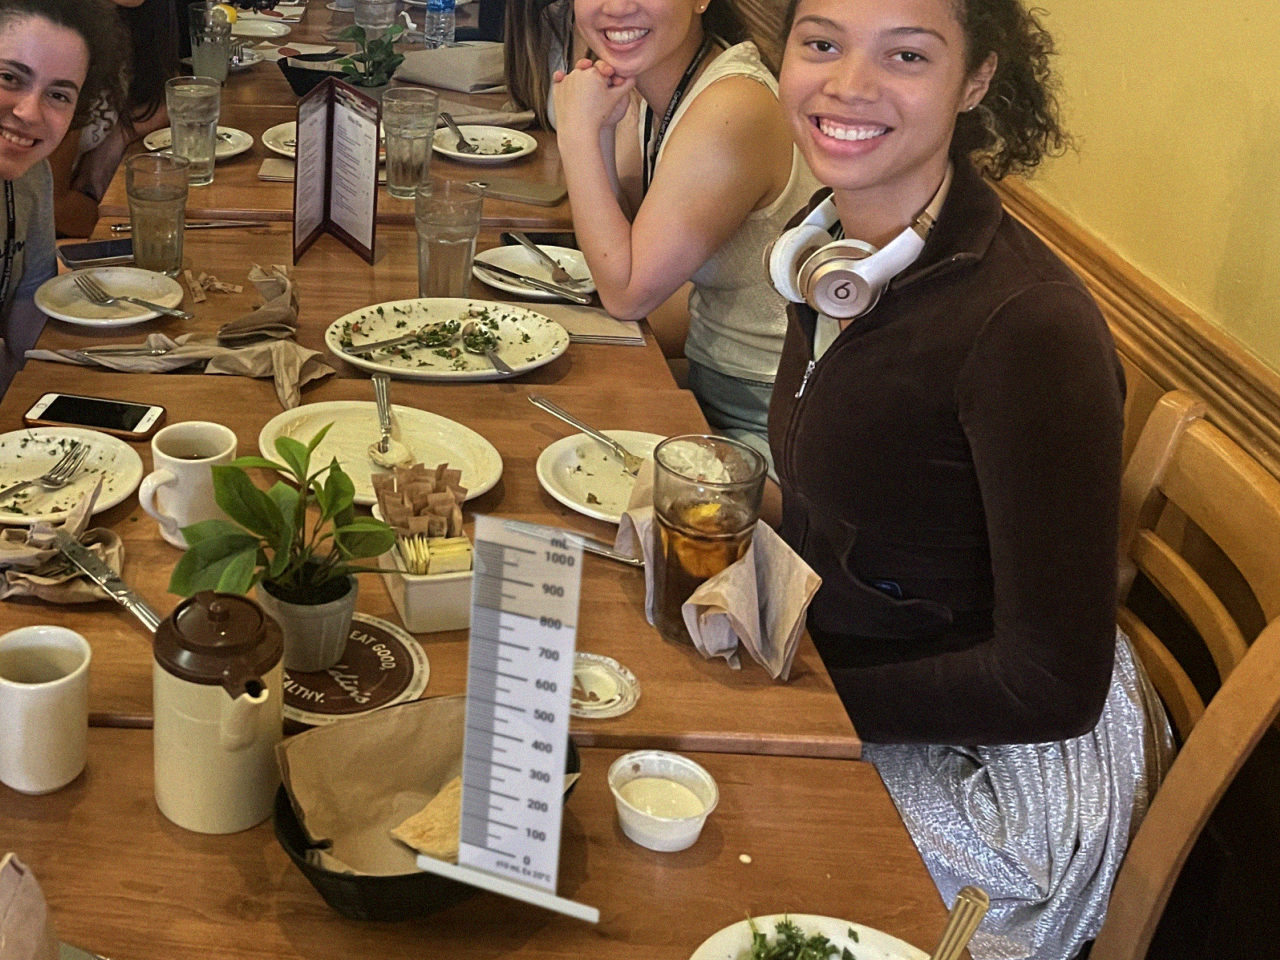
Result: 800,mL
